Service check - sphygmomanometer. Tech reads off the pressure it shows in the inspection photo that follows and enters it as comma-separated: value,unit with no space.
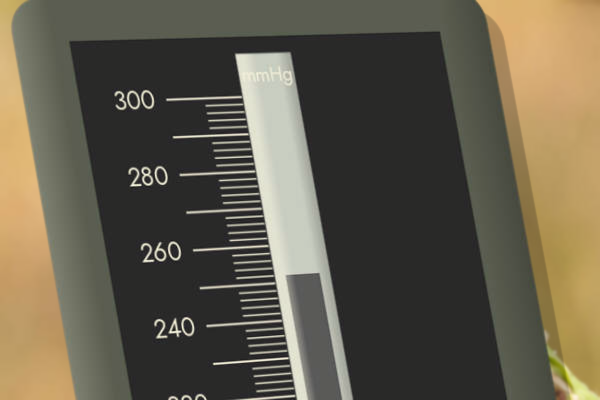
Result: 252,mmHg
